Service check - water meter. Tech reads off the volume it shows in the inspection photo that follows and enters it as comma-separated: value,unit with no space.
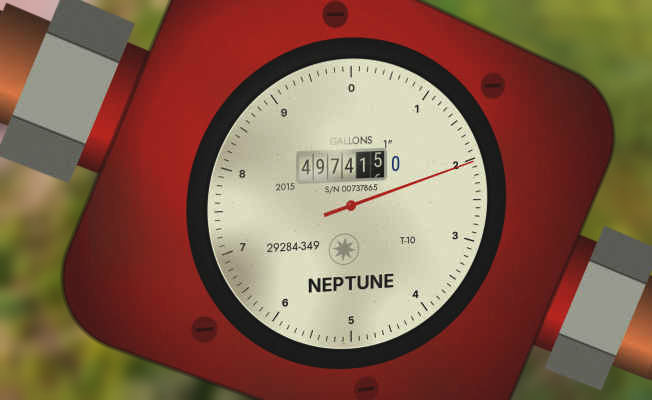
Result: 4974152.0,gal
